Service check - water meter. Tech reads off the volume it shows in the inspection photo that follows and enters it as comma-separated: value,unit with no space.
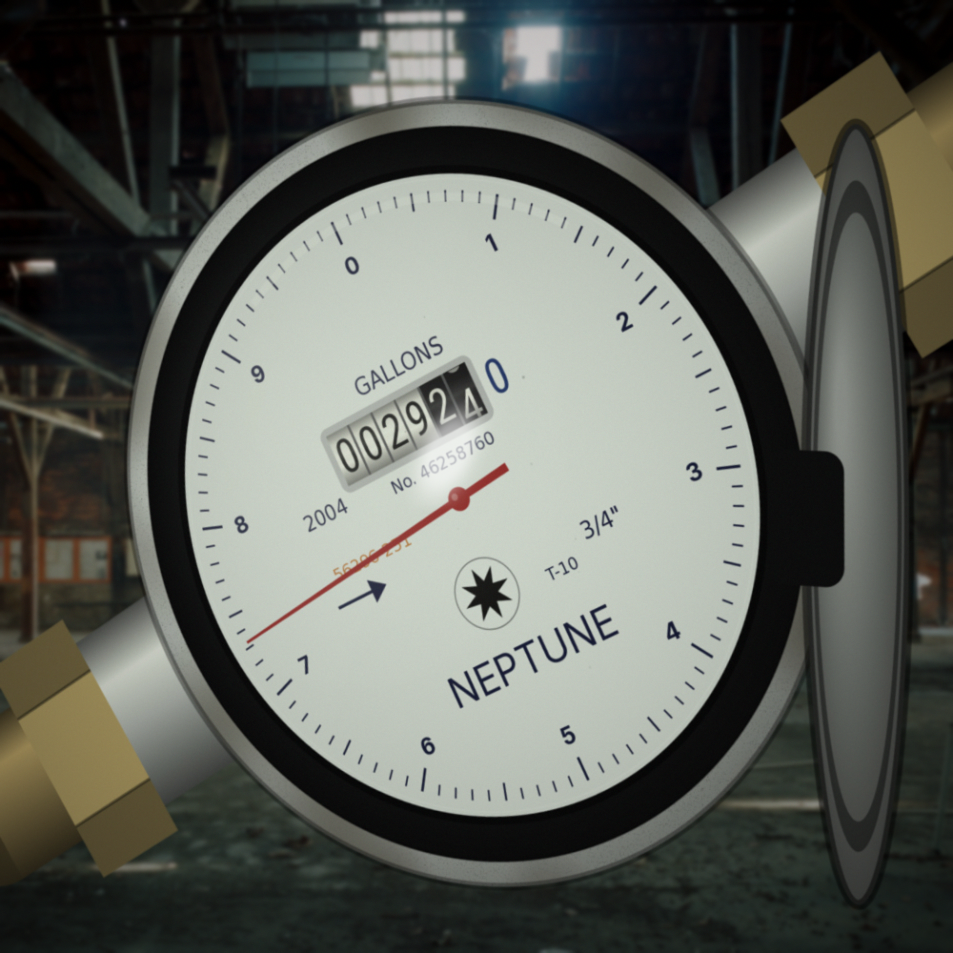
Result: 29237.3,gal
